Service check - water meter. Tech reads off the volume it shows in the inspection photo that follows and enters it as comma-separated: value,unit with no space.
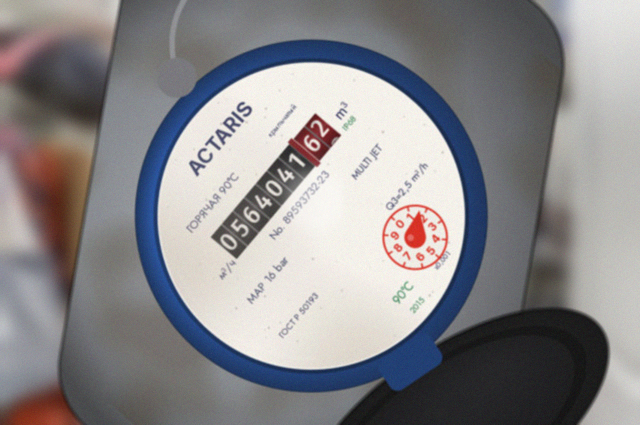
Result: 564041.621,m³
